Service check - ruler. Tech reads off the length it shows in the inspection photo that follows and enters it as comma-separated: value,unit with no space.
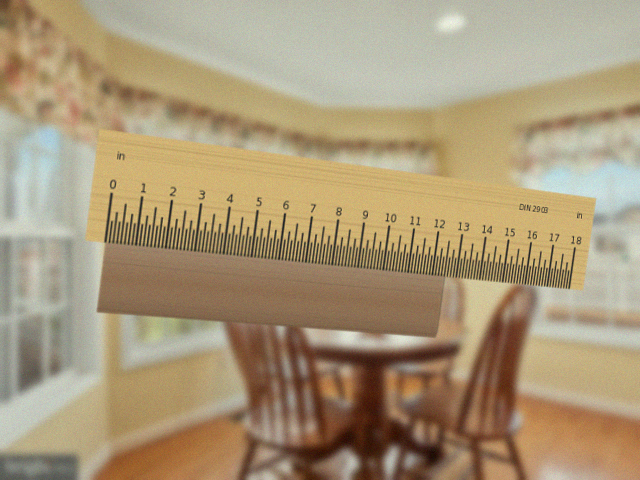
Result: 12.5,in
